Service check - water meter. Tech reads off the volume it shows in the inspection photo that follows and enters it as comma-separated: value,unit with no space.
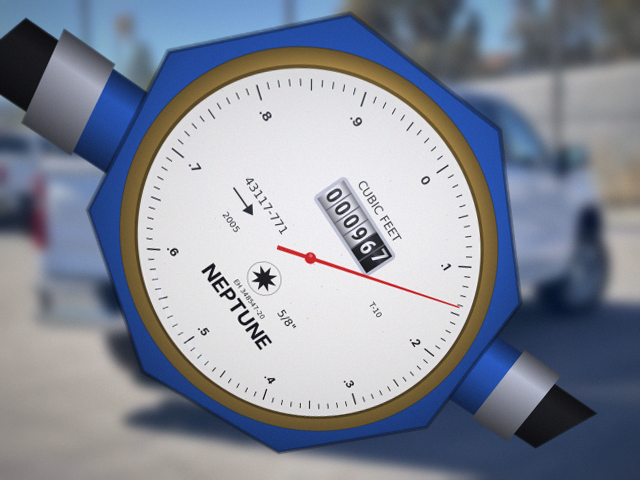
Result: 967.14,ft³
